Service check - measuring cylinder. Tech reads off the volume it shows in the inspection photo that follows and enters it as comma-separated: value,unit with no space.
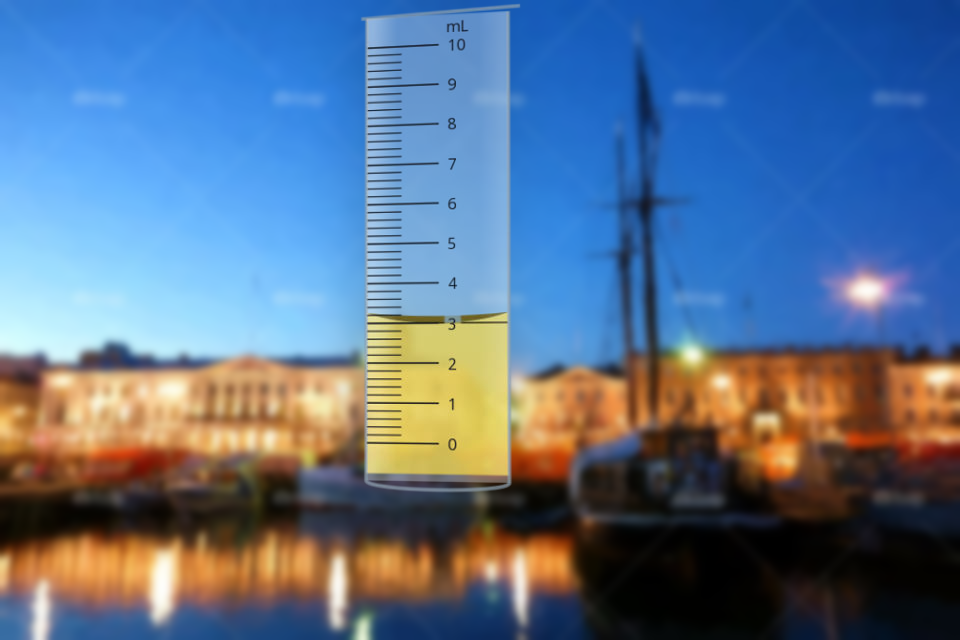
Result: 3,mL
